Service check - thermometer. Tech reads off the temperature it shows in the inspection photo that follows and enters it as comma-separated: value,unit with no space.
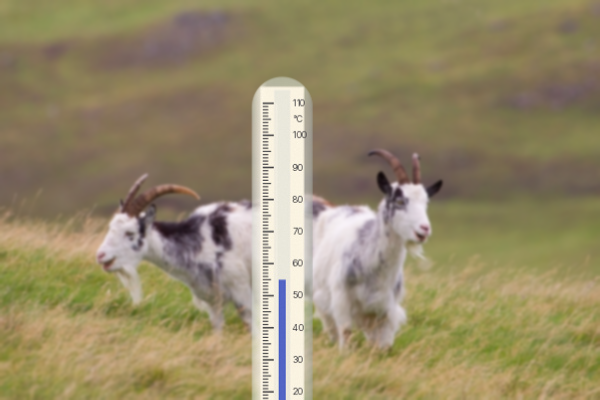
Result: 55,°C
